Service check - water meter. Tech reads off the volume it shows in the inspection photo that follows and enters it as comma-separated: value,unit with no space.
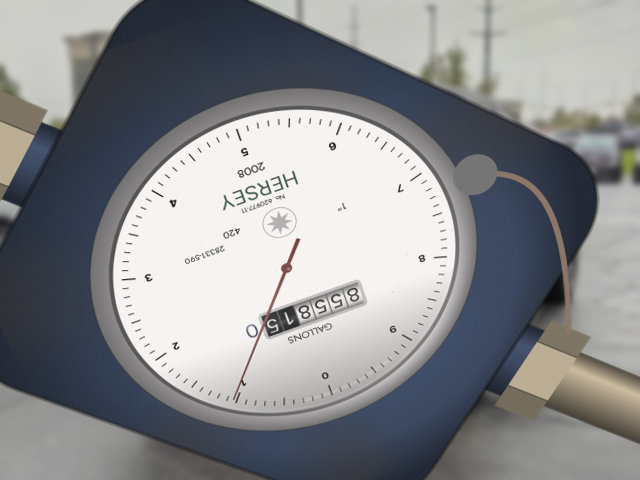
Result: 8558151.0,gal
